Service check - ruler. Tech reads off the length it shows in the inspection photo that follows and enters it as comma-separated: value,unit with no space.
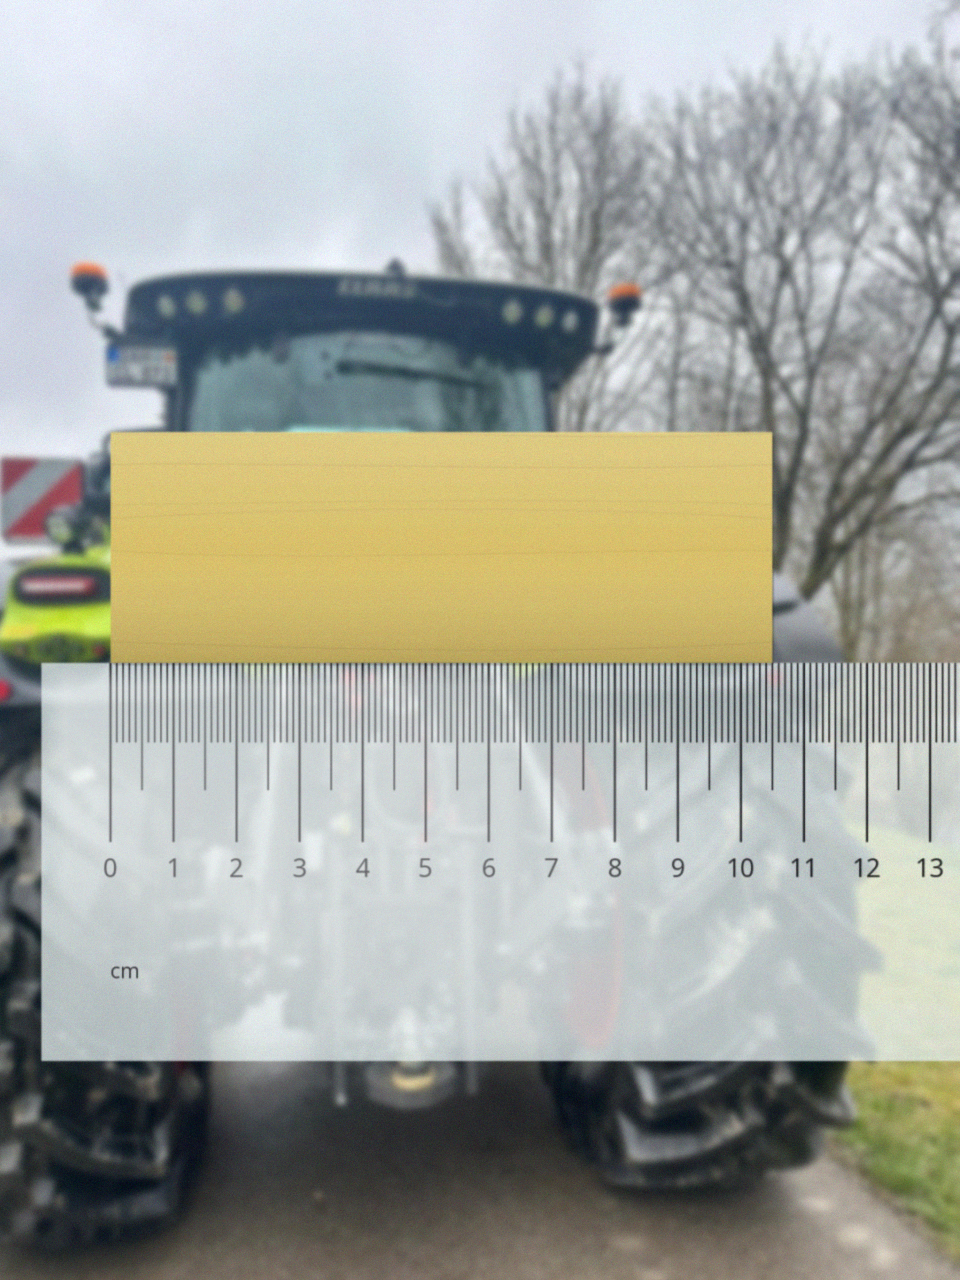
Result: 10.5,cm
